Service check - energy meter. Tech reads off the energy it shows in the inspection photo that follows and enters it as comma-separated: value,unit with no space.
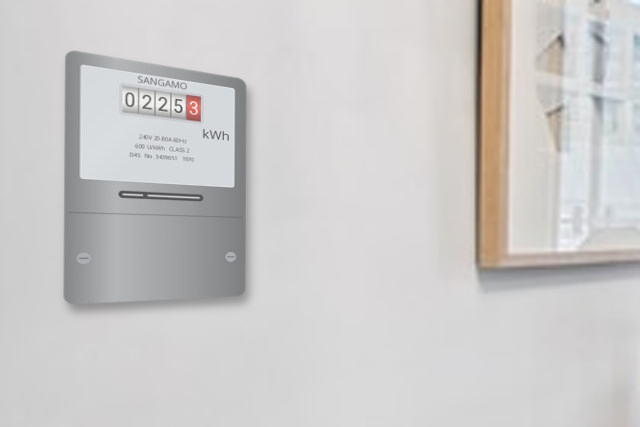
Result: 225.3,kWh
